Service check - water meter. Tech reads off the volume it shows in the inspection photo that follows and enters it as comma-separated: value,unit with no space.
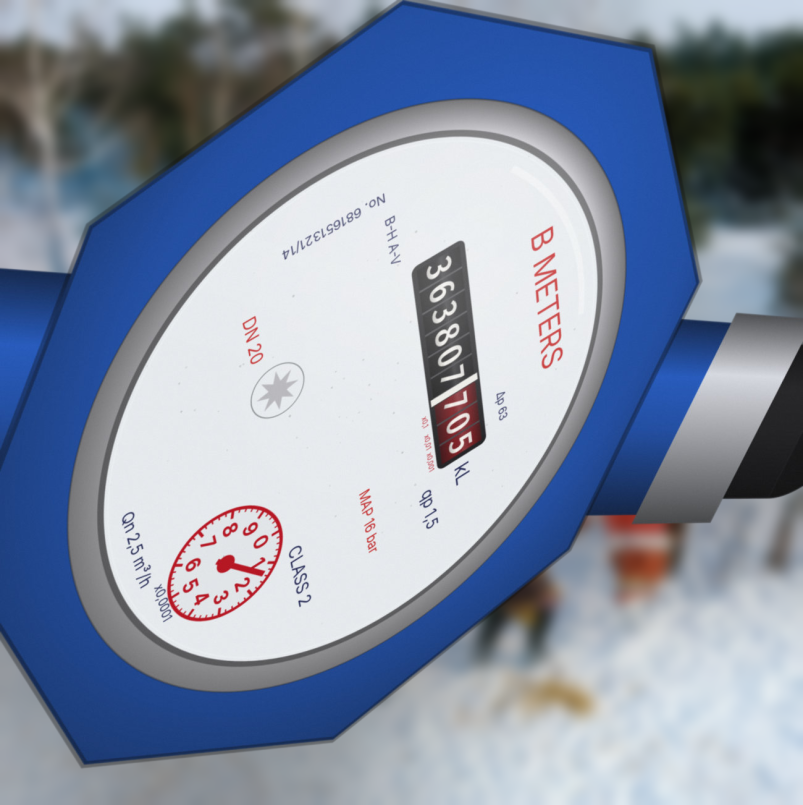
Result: 363807.7051,kL
